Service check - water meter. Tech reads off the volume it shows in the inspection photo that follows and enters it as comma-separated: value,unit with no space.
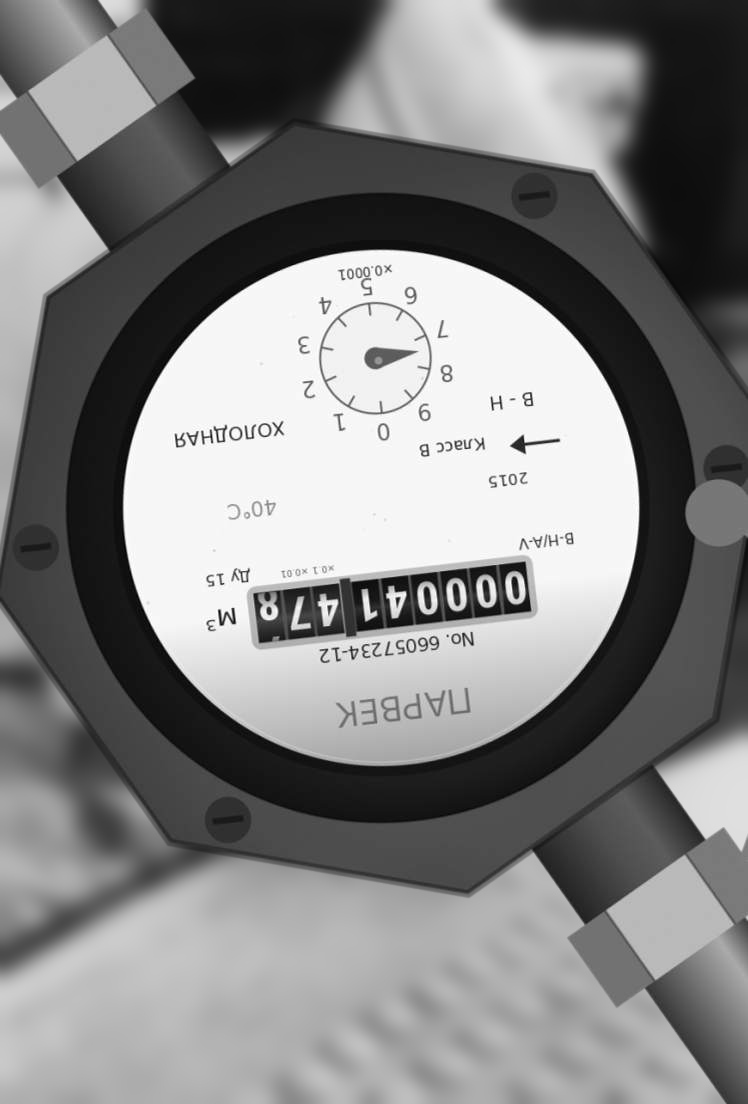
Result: 41.4777,m³
